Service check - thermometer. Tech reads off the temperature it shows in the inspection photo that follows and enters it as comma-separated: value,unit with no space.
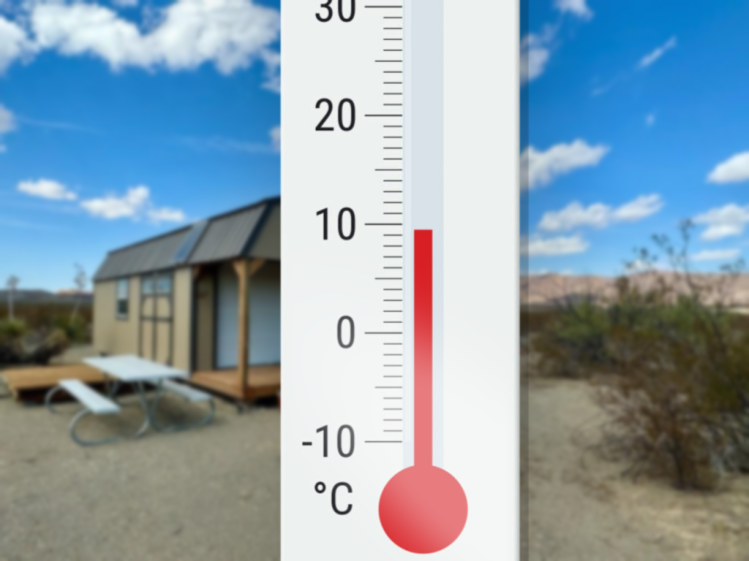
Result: 9.5,°C
